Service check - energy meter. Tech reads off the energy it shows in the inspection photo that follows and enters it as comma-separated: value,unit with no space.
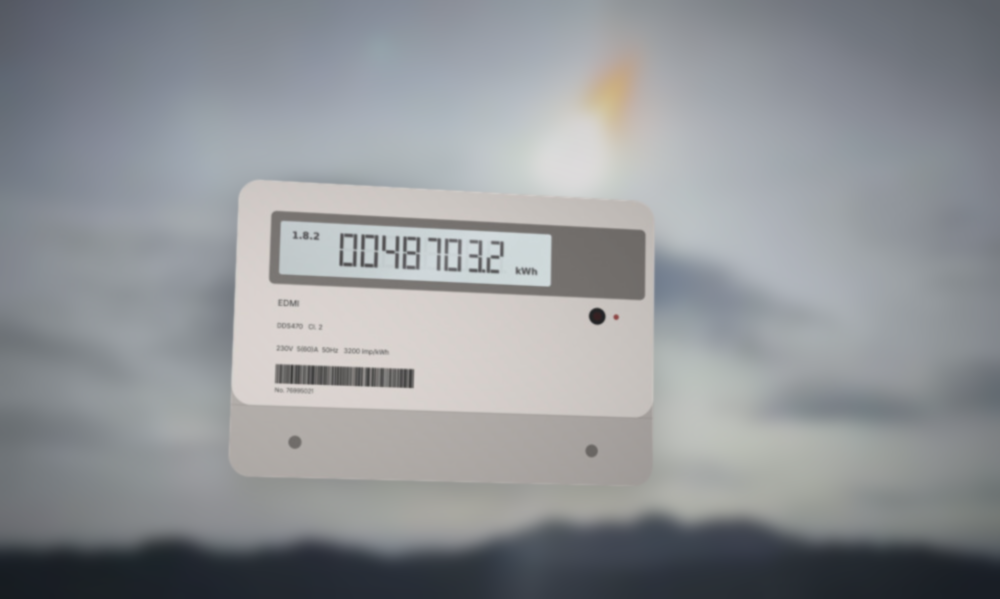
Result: 48703.2,kWh
